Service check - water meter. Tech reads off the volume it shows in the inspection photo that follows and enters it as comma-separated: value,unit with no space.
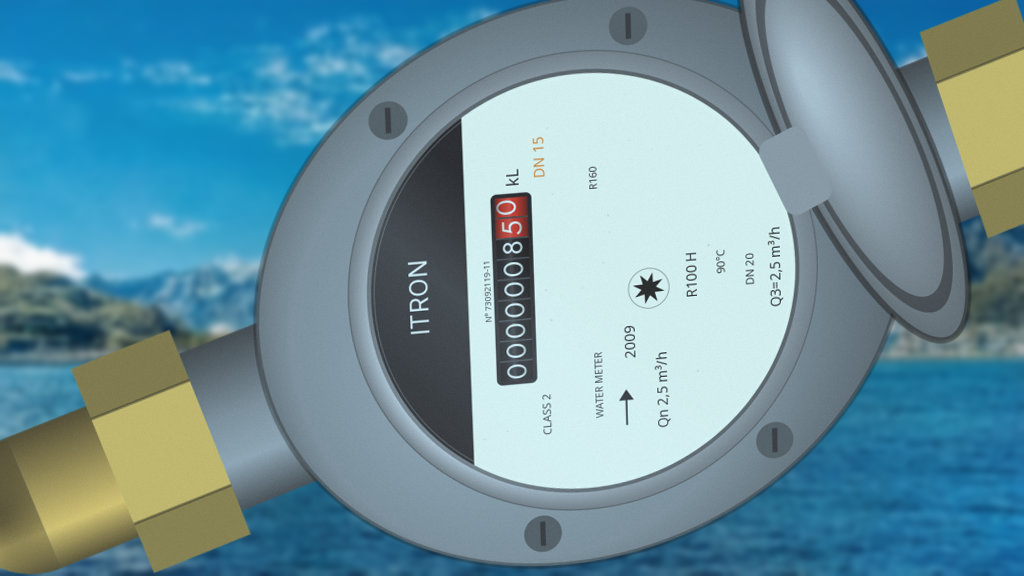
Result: 8.50,kL
